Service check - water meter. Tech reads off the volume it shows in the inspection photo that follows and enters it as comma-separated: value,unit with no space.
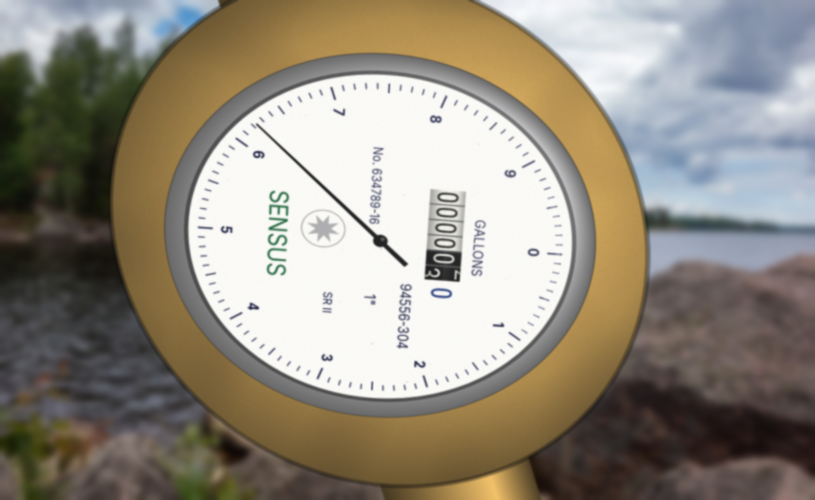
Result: 26.2,gal
